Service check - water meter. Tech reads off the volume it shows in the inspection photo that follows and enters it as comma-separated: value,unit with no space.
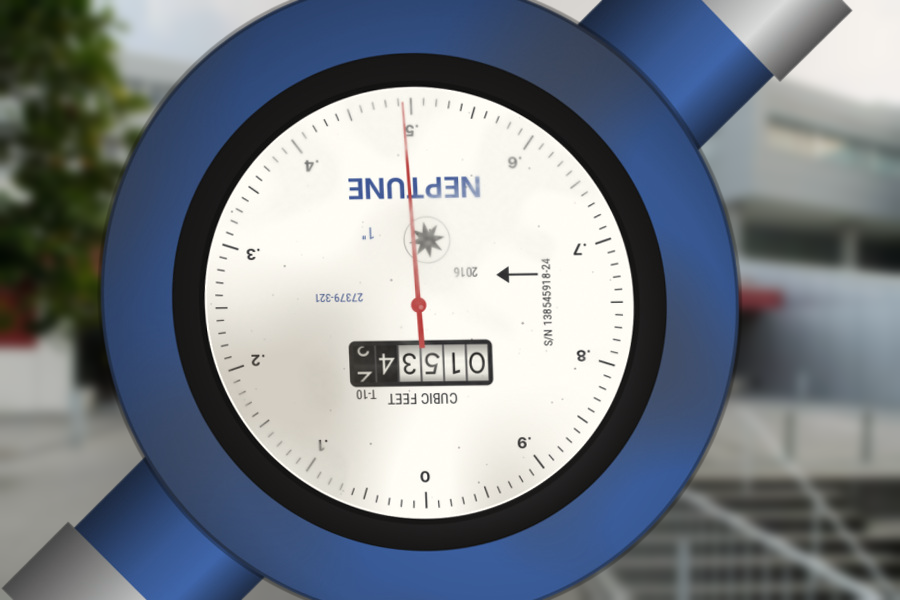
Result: 15342.49,ft³
